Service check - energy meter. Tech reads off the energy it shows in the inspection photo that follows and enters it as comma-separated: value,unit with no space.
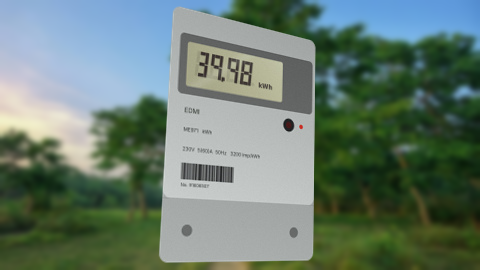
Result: 39.98,kWh
